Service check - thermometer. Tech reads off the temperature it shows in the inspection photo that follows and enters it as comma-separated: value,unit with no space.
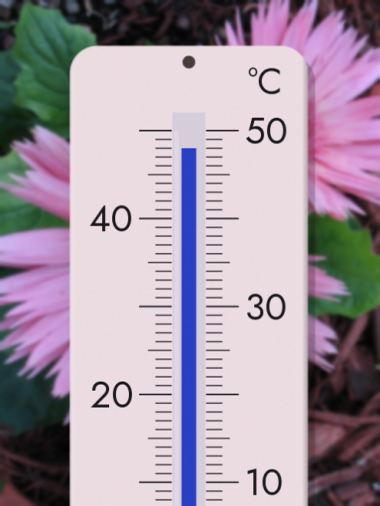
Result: 48,°C
